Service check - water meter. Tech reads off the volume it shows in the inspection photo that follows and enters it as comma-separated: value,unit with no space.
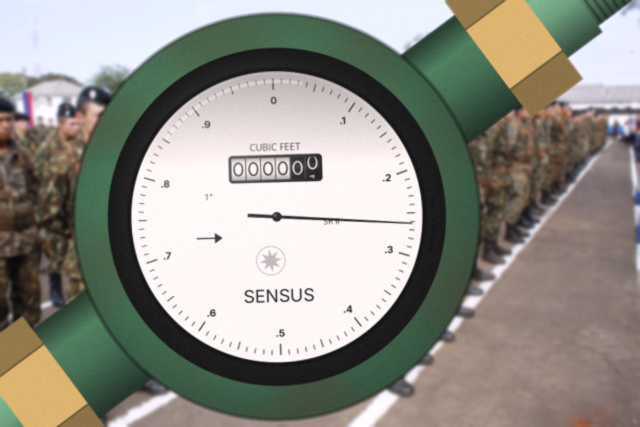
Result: 0.26,ft³
